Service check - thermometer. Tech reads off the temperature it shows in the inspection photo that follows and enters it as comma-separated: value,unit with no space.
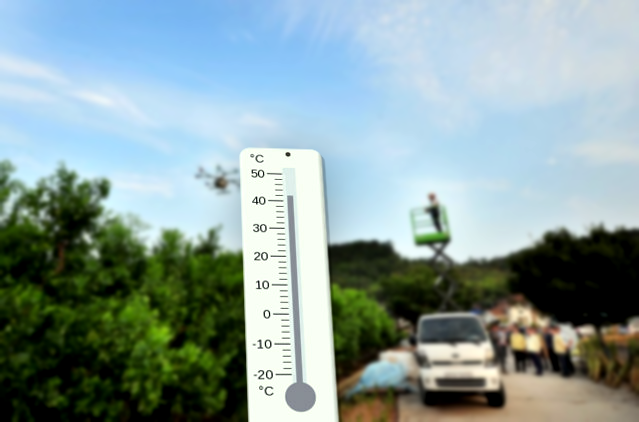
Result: 42,°C
